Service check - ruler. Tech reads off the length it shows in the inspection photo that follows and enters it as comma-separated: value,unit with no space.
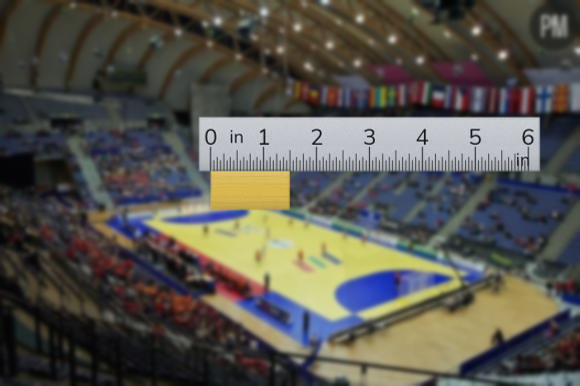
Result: 1.5,in
